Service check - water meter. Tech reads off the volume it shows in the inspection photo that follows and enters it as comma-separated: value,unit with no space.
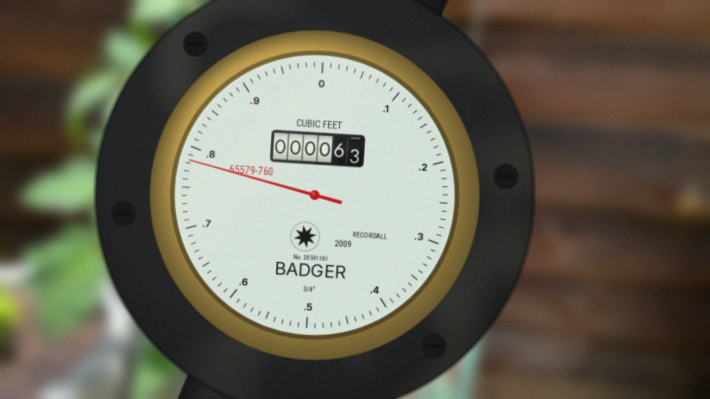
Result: 62.78,ft³
